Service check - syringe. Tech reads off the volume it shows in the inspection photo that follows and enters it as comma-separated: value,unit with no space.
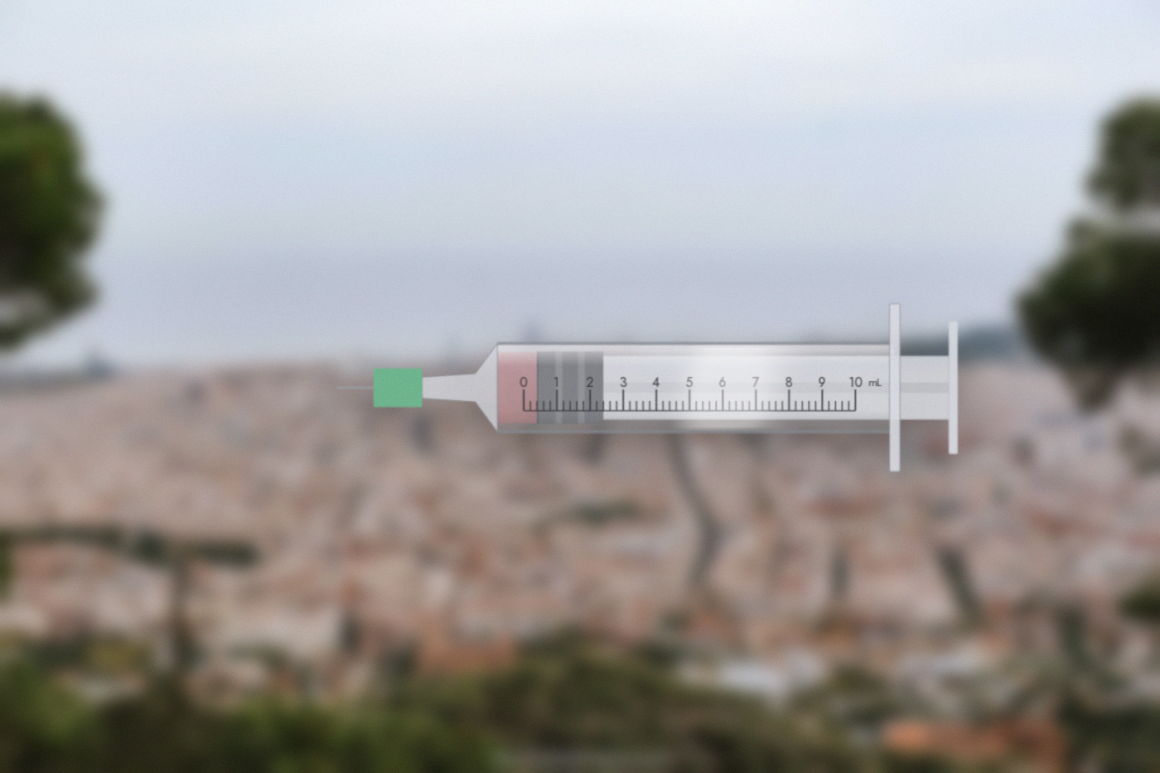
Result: 0.4,mL
